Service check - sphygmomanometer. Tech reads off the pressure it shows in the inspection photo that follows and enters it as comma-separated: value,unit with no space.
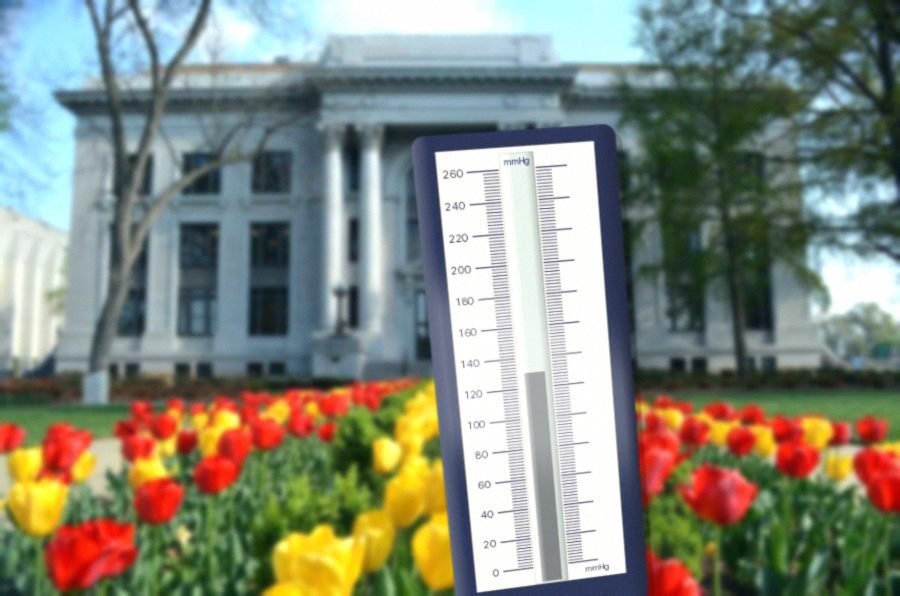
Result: 130,mmHg
